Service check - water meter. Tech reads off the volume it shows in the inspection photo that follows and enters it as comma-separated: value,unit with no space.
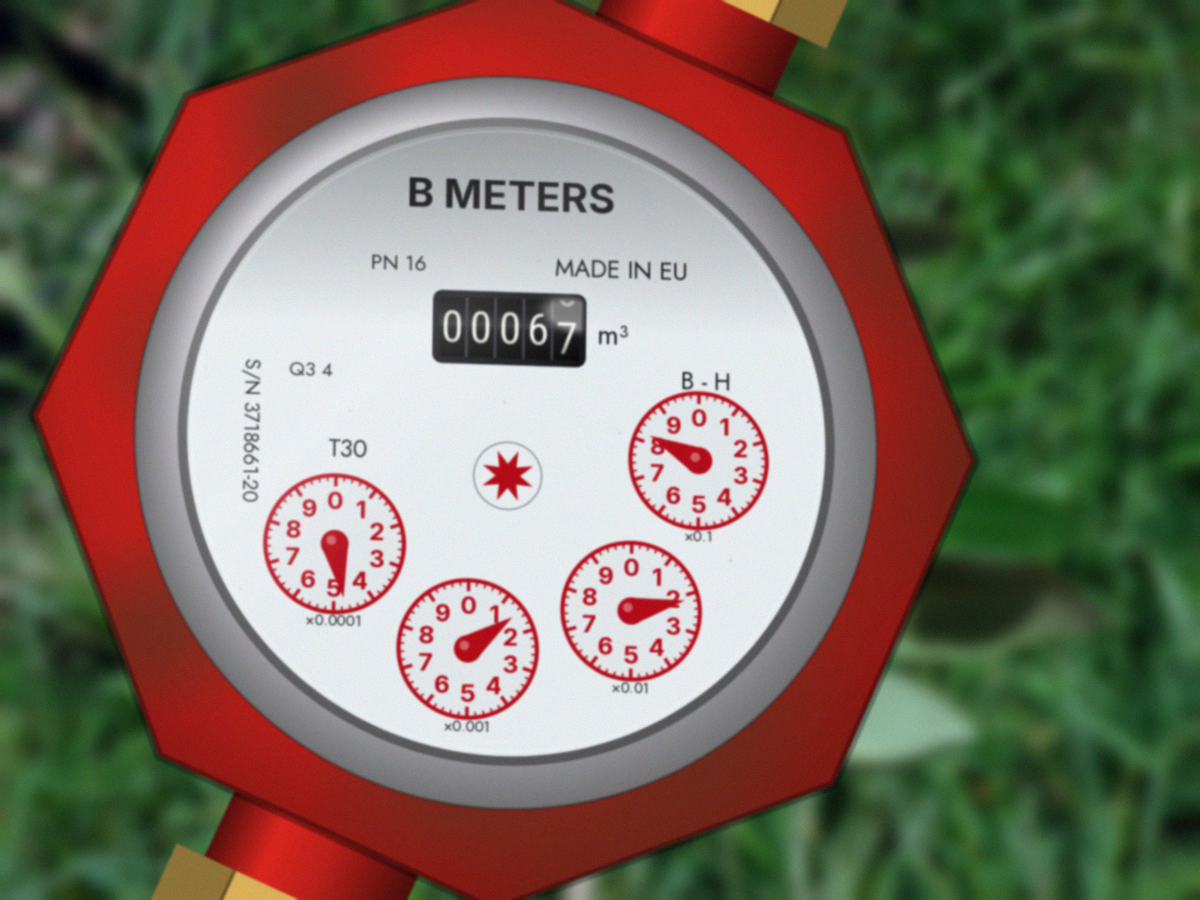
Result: 66.8214,m³
